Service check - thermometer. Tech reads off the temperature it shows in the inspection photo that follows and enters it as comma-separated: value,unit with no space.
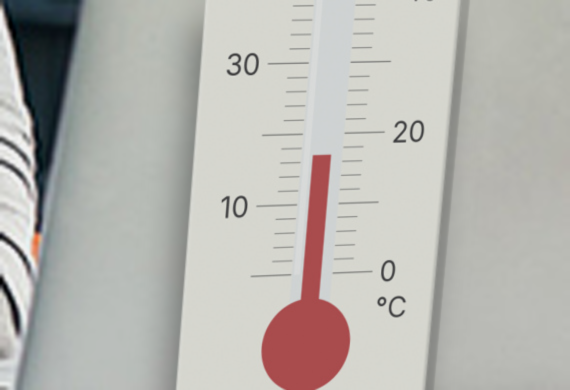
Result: 17,°C
